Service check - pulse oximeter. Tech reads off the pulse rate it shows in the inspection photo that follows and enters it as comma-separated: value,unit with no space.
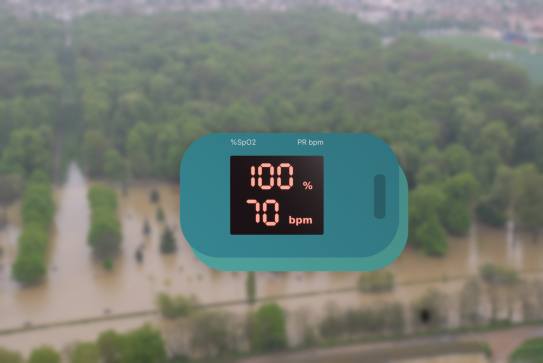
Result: 70,bpm
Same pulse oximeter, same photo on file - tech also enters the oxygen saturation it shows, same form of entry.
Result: 100,%
